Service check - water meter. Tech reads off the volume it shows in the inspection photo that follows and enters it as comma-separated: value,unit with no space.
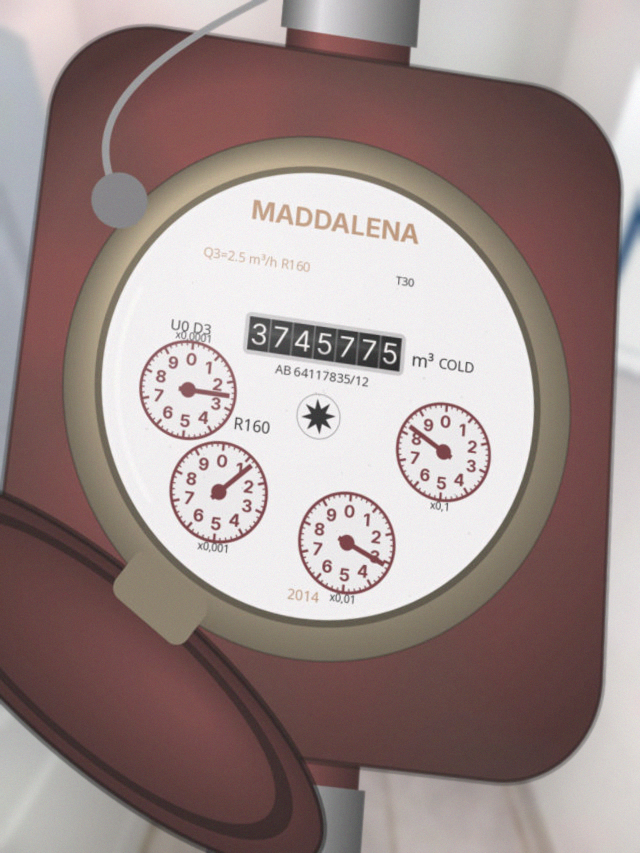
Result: 3745775.8312,m³
